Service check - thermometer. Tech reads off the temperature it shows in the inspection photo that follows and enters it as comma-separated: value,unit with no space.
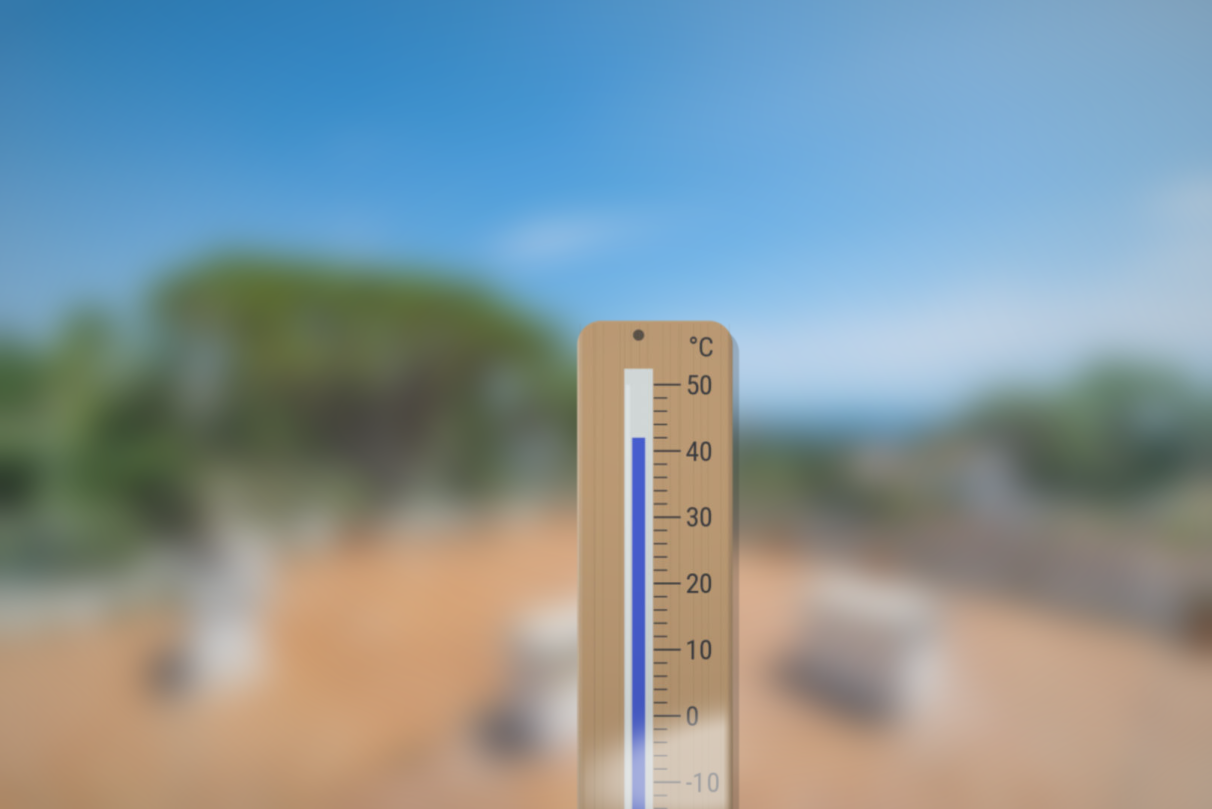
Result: 42,°C
